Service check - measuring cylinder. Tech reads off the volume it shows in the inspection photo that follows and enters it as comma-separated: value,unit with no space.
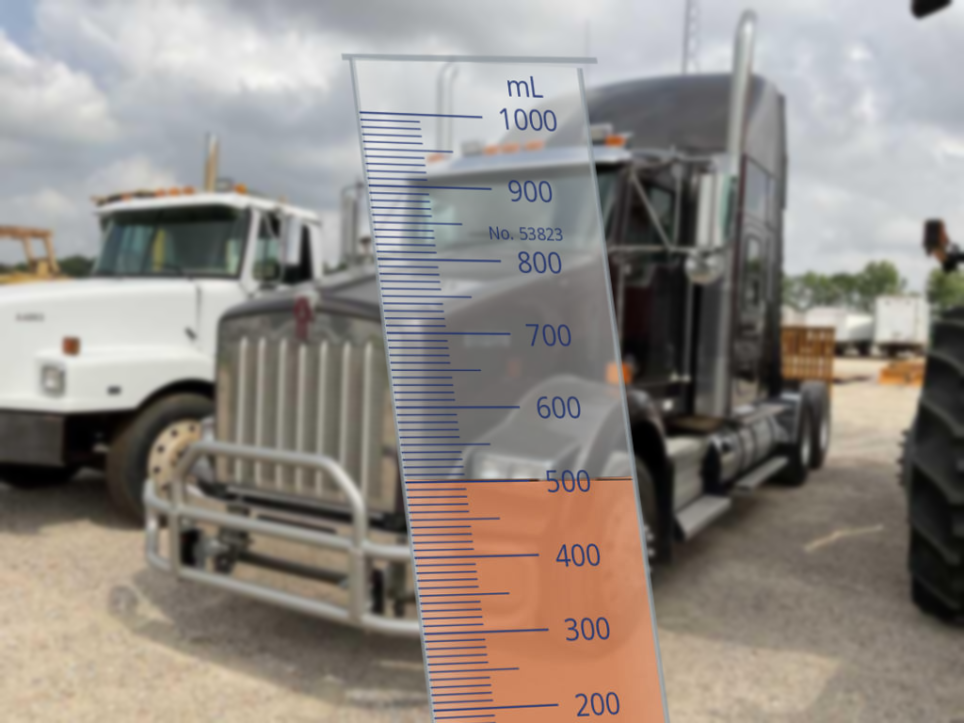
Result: 500,mL
